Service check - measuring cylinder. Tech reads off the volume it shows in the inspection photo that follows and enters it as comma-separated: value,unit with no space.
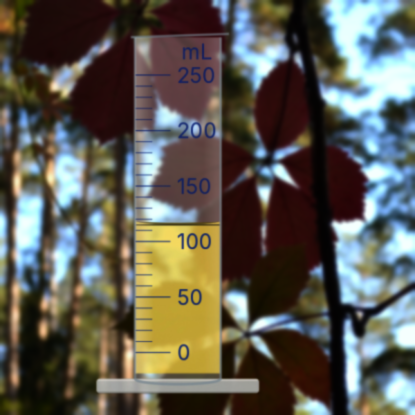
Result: 115,mL
